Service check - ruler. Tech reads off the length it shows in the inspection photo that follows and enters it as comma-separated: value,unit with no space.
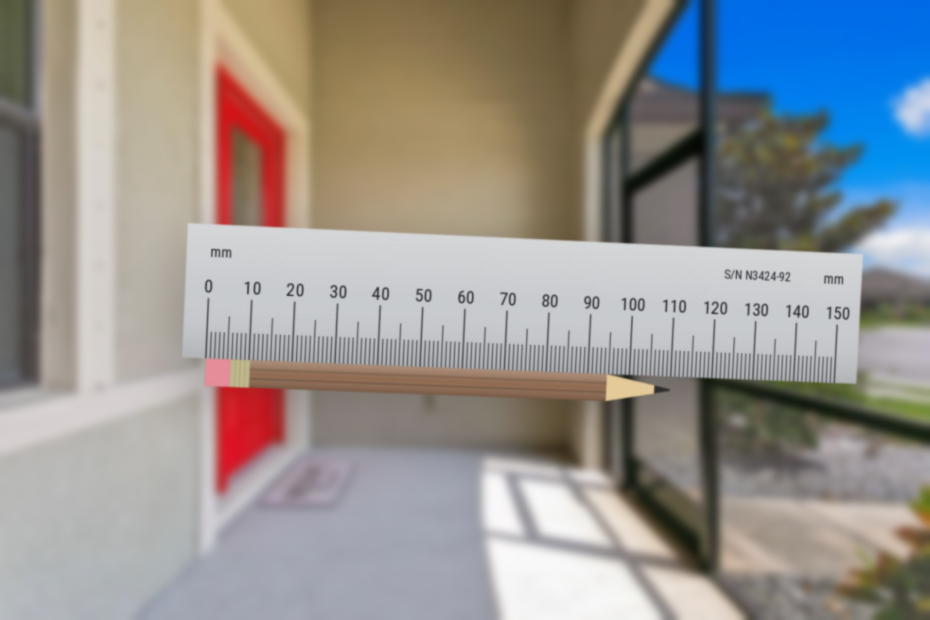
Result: 110,mm
